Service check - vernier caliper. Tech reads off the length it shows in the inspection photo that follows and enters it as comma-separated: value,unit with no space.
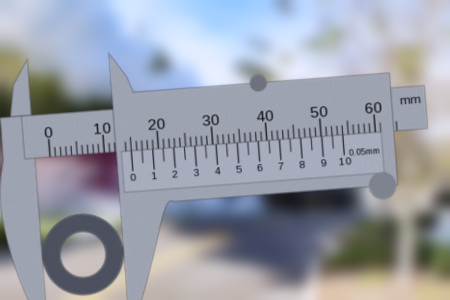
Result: 15.0,mm
